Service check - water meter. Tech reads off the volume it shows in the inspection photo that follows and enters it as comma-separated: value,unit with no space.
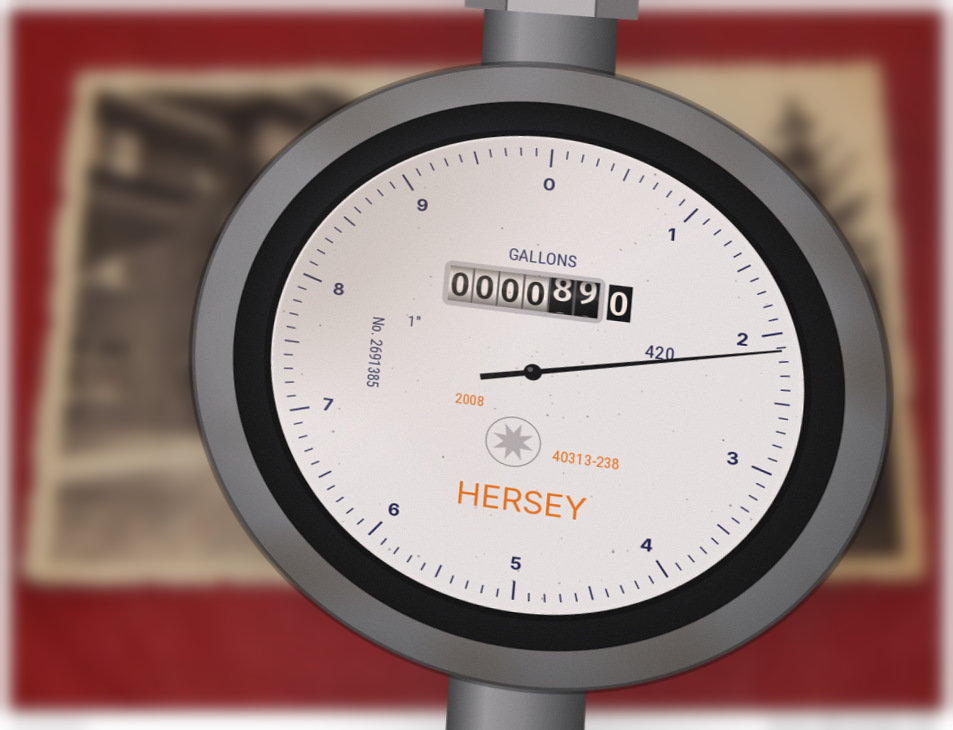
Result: 892.1,gal
